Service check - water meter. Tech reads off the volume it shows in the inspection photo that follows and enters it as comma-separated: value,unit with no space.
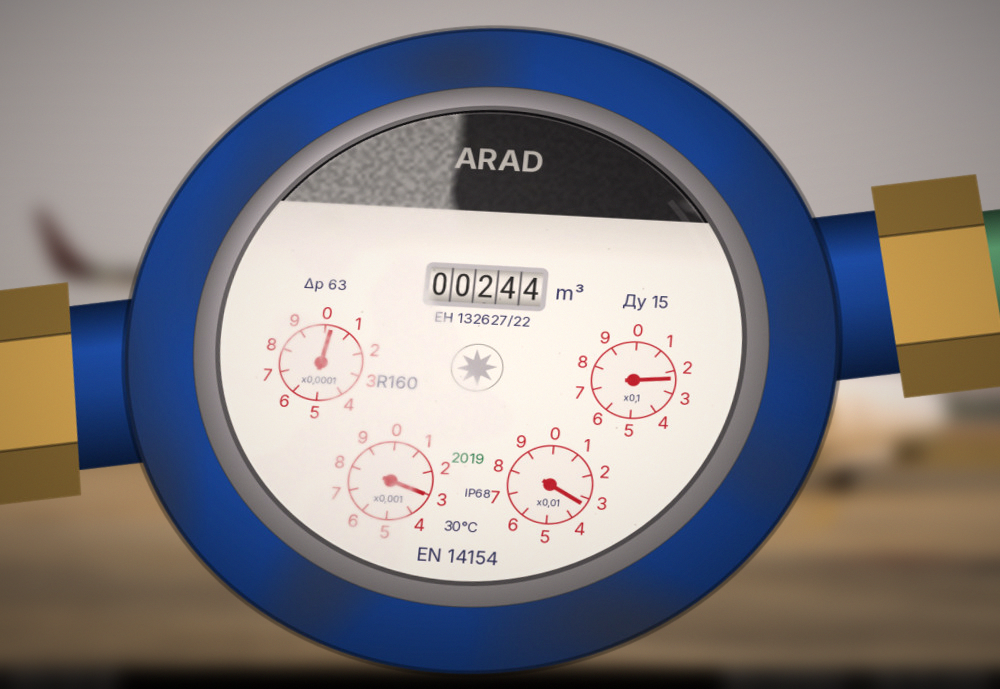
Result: 244.2330,m³
